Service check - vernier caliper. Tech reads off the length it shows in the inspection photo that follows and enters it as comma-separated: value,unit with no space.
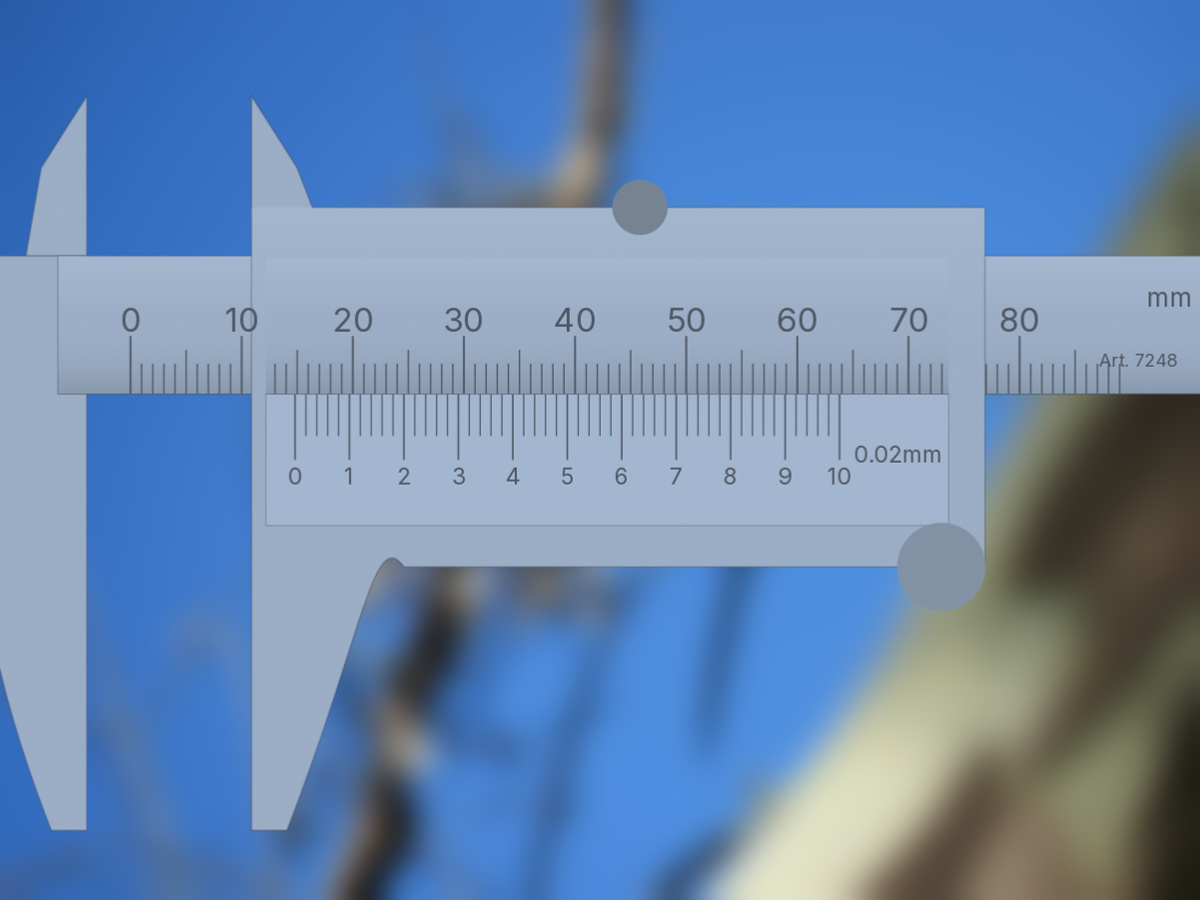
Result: 14.8,mm
